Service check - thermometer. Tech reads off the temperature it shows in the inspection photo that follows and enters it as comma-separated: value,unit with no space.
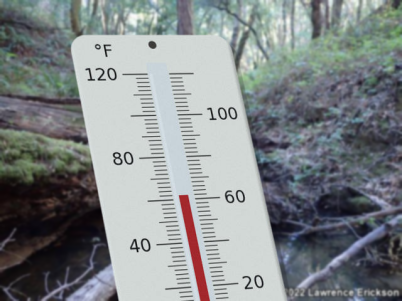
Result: 62,°F
